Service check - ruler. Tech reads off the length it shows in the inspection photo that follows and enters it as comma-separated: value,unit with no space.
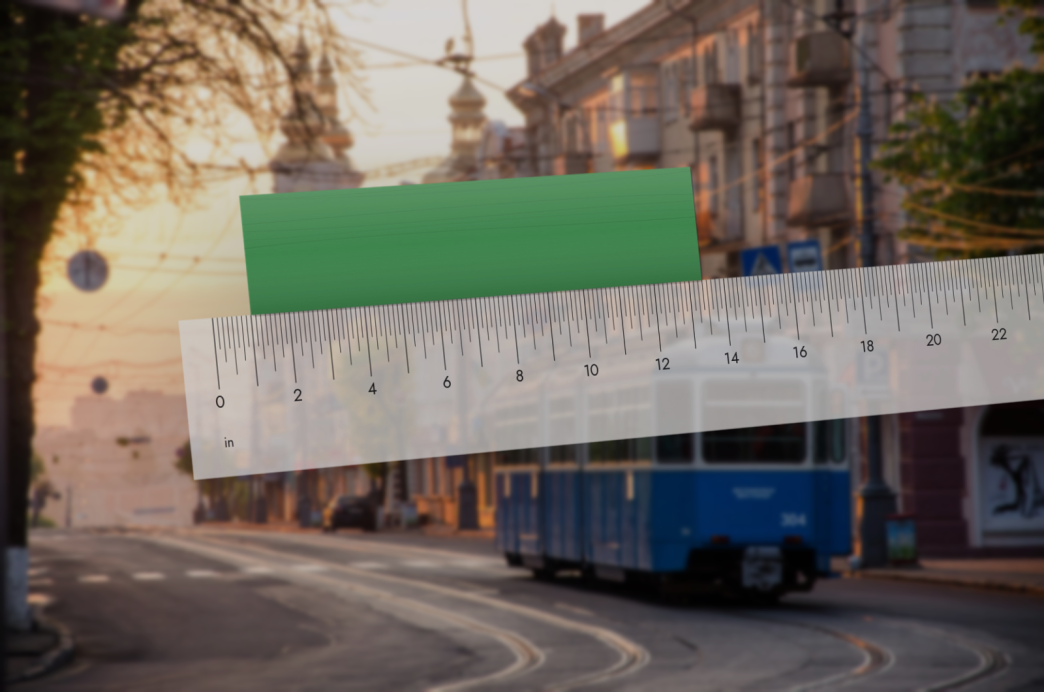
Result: 12.375,in
